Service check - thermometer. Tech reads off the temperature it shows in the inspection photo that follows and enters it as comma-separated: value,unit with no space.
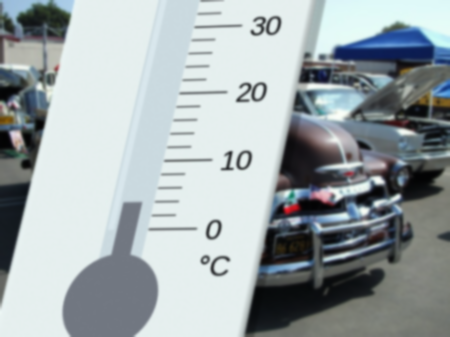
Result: 4,°C
